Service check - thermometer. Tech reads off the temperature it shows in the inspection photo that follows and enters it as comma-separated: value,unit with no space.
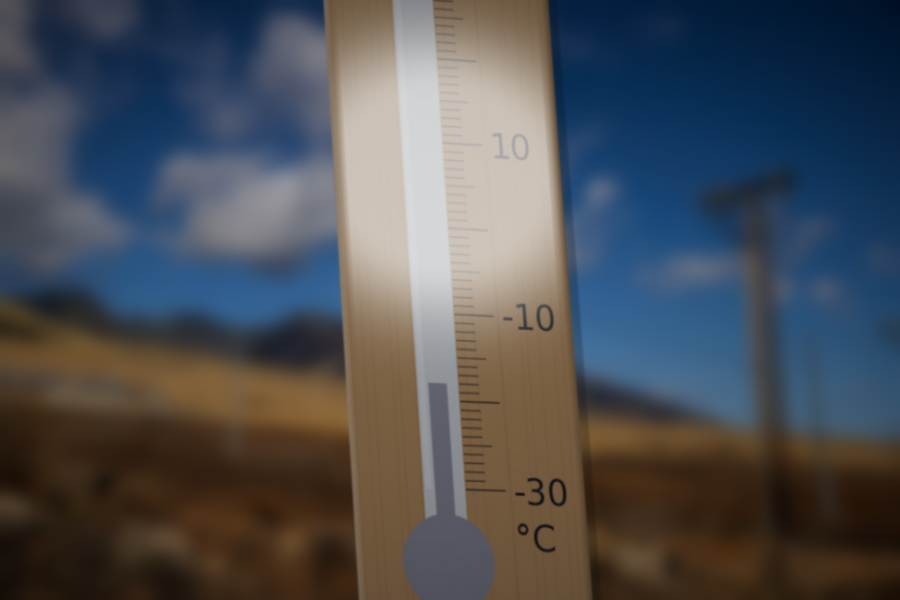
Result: -18,°C
